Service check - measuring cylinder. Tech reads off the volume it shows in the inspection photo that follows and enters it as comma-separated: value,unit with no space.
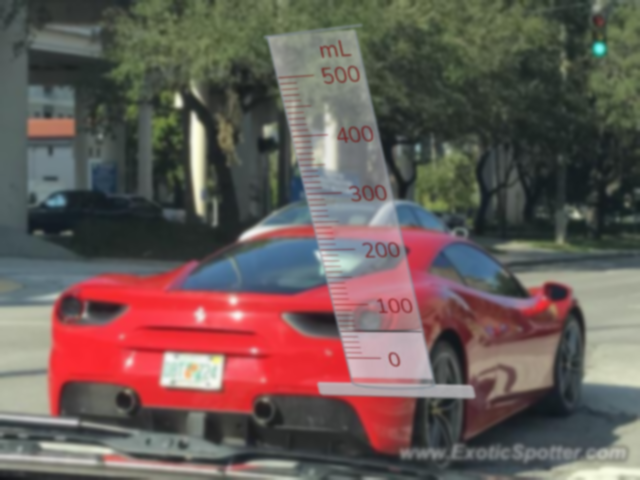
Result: 50,mL
